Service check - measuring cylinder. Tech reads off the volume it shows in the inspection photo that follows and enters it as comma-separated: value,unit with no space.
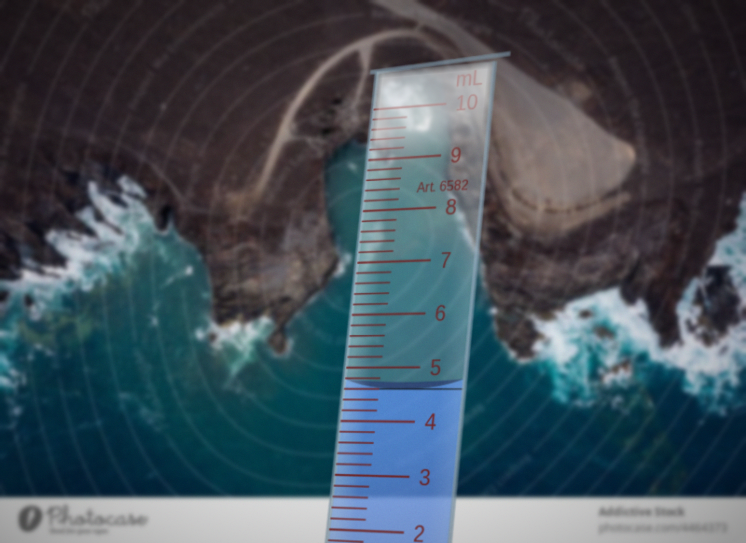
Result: 4.6,mL
